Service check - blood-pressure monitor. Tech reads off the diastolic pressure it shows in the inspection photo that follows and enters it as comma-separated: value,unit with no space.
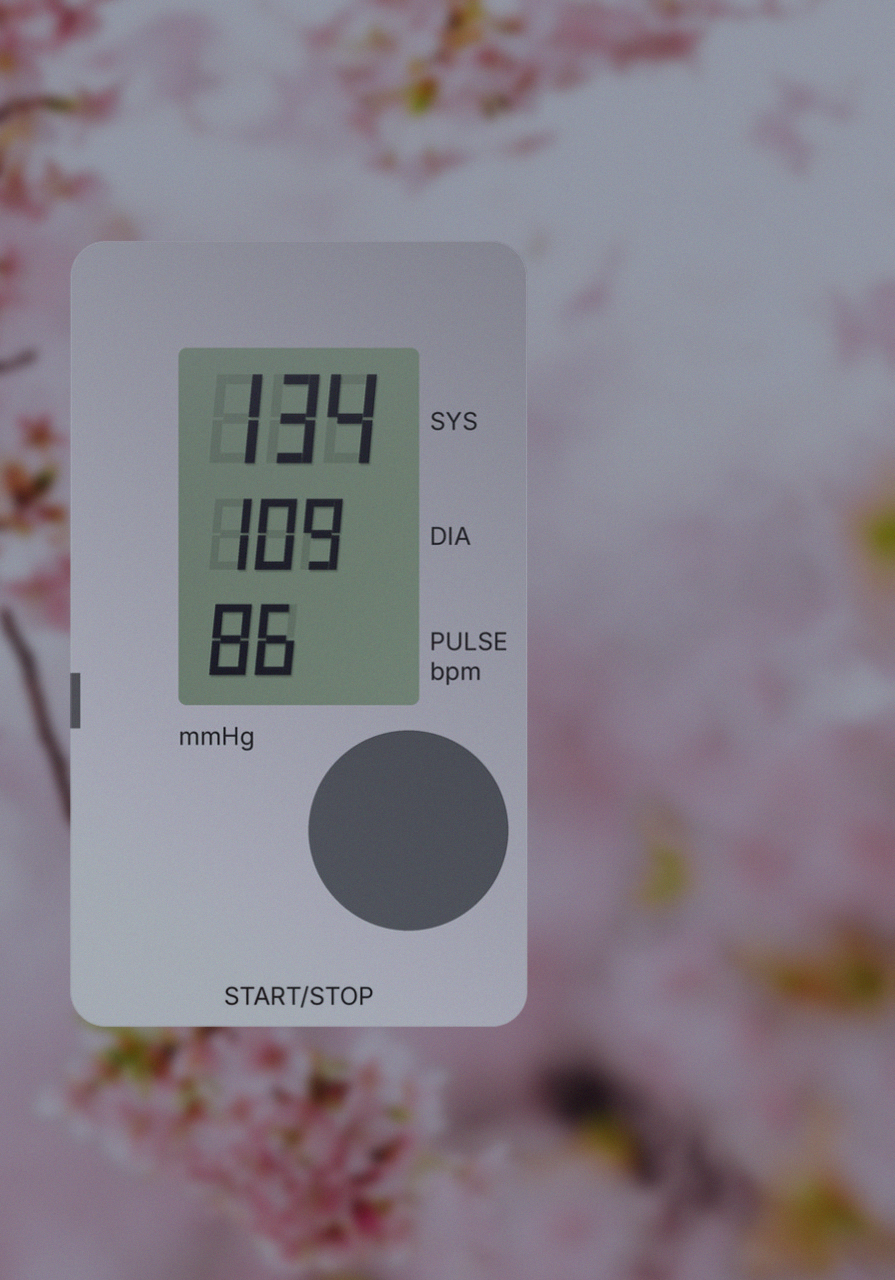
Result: 109,mmHg
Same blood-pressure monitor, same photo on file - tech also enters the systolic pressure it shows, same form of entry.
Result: 134,mmHg
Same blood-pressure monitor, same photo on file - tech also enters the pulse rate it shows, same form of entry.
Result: 86,bpm
